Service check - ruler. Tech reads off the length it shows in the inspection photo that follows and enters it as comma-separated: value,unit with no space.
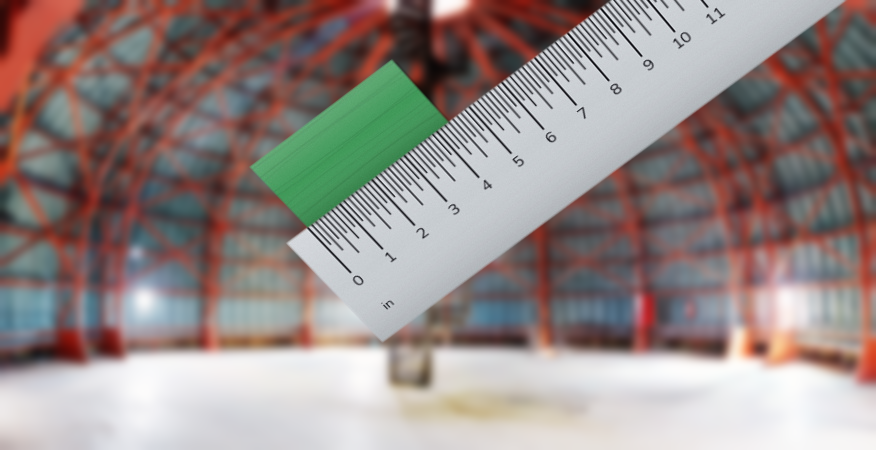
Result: 4.375,in
